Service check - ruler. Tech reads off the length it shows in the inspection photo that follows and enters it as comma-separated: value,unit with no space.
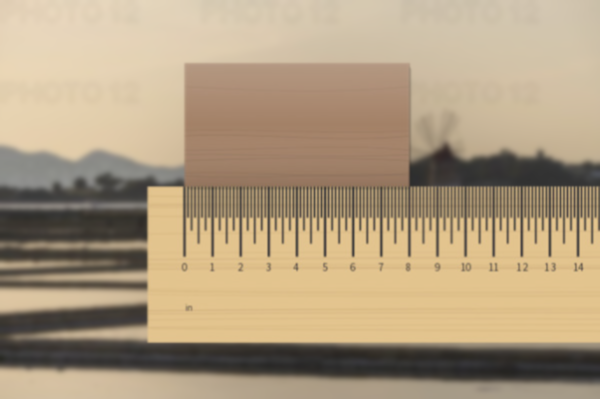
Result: 8,in
